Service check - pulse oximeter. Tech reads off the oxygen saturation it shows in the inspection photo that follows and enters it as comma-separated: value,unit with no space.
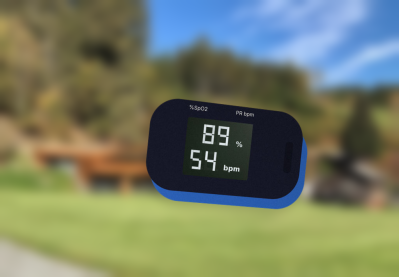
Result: 89,%
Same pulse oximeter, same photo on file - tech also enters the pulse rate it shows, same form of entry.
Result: 54,bpm
